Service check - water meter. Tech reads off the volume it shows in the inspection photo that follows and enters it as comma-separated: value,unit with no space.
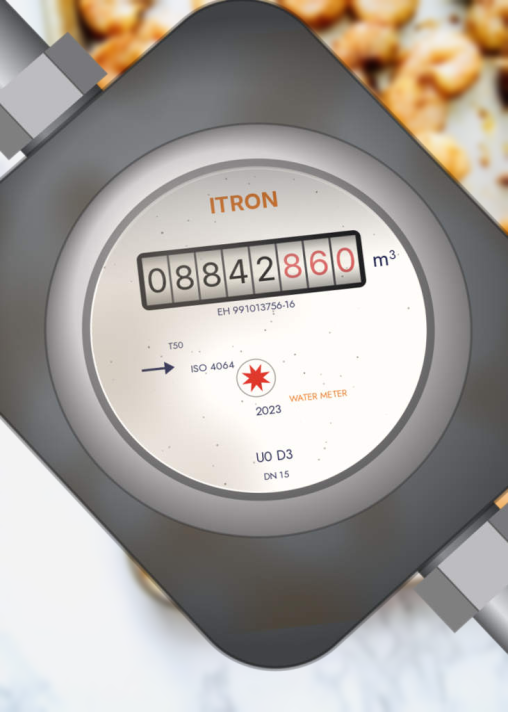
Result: 8842.860,m³
